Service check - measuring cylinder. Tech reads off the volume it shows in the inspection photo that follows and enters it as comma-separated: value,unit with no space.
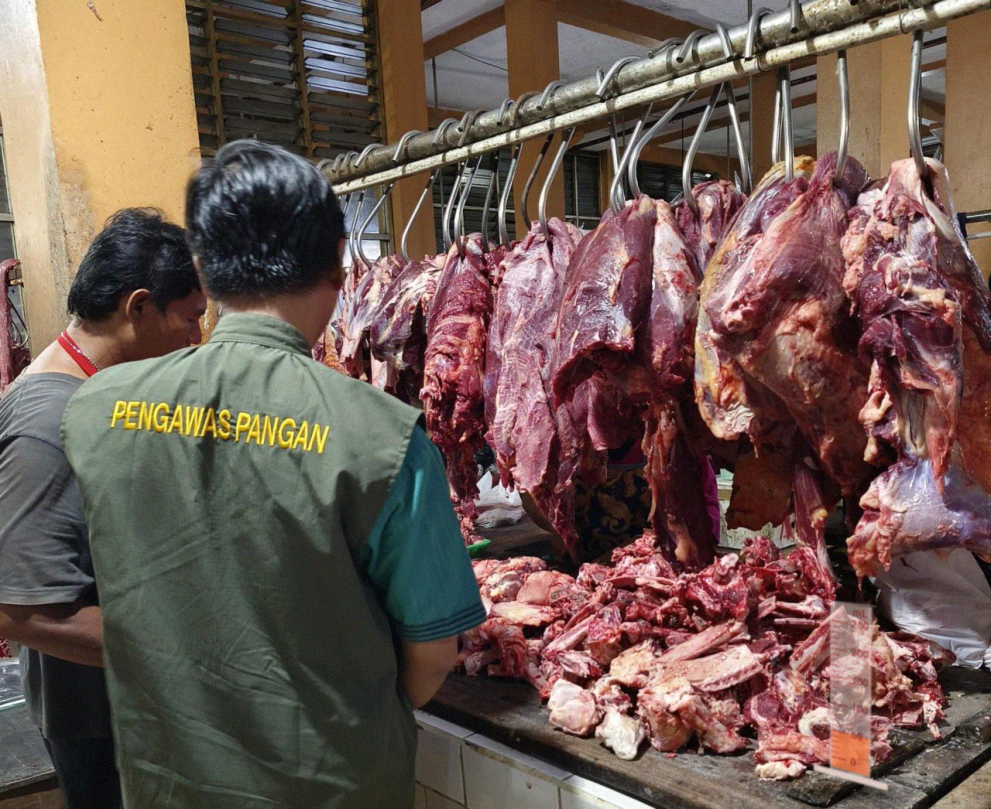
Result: 50,mL
